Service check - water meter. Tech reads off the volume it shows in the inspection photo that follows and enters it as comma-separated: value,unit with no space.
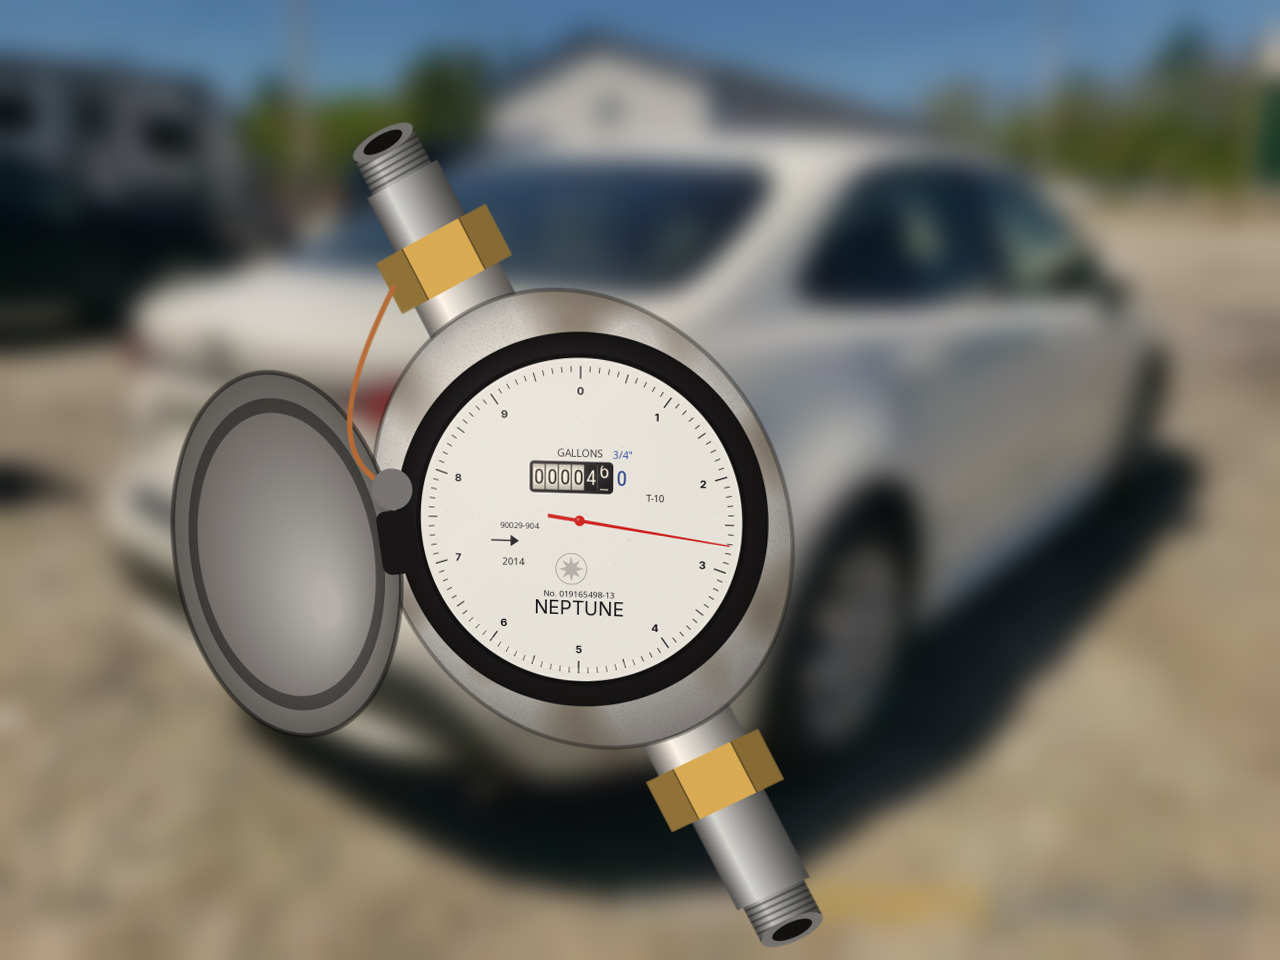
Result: 462.7,gal
